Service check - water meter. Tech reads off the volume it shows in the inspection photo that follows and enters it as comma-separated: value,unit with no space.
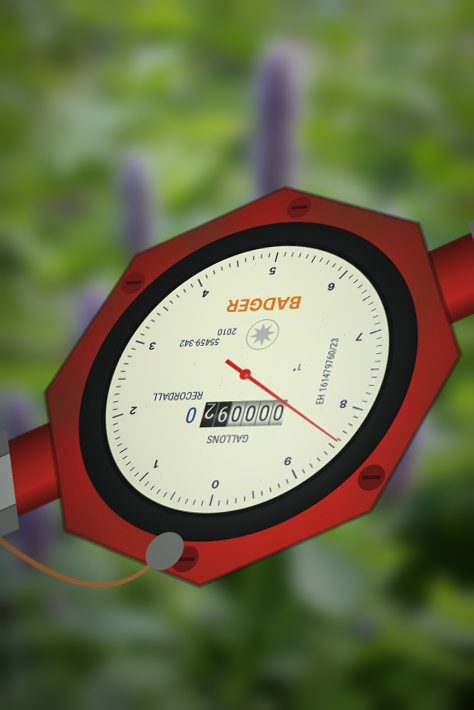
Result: 918.4,gal
